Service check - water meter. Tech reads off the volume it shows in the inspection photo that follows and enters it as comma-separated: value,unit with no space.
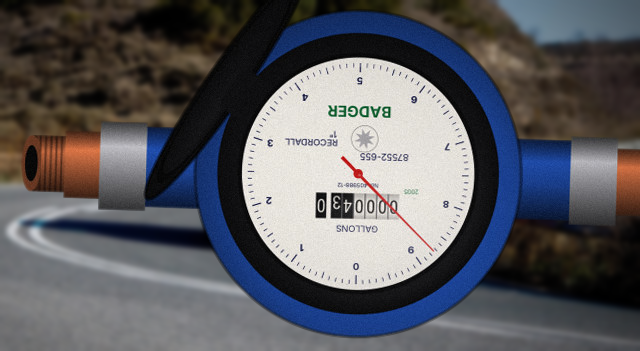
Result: 428.7,gal
